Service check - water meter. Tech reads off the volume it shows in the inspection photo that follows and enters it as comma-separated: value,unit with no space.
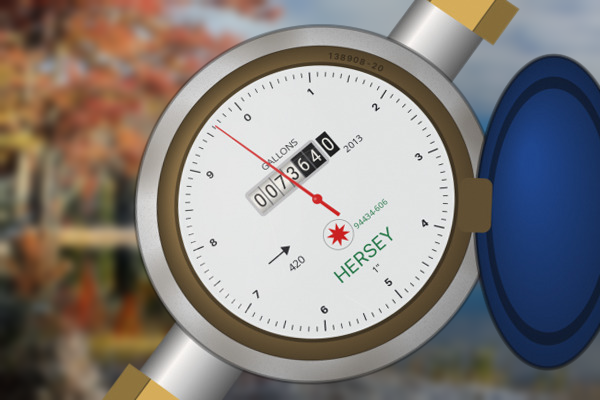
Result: 73639.6,gal
